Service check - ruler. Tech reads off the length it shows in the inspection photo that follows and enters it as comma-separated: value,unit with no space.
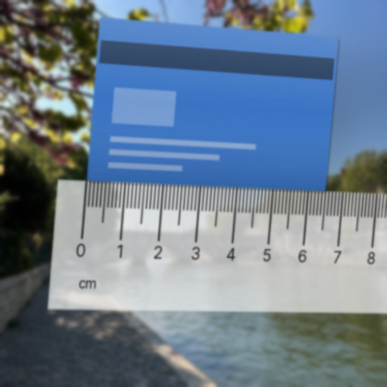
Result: 6.5,cm
